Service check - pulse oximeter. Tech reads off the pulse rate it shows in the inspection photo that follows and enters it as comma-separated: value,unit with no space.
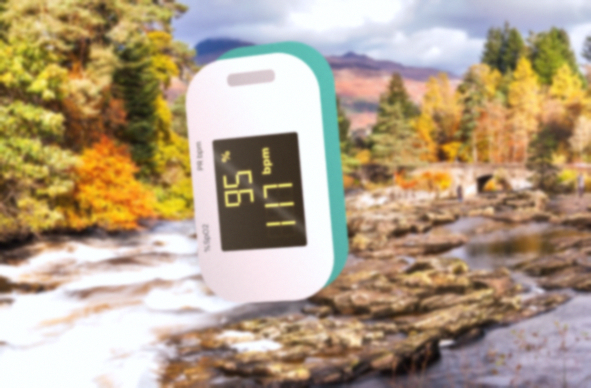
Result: 117,bpm
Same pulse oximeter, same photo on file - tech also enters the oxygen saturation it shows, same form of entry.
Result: 95,%
